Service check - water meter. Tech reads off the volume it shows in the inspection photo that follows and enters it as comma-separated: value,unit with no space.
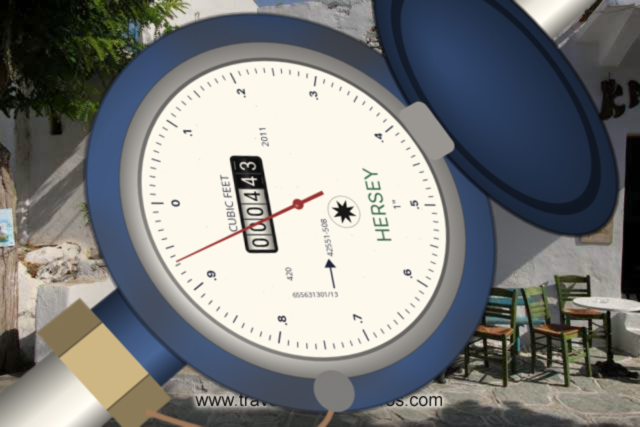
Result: 442.93,ft³
